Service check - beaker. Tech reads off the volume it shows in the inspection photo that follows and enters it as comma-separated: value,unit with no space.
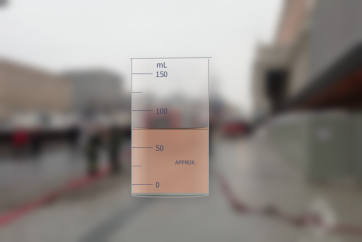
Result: 75,mL
